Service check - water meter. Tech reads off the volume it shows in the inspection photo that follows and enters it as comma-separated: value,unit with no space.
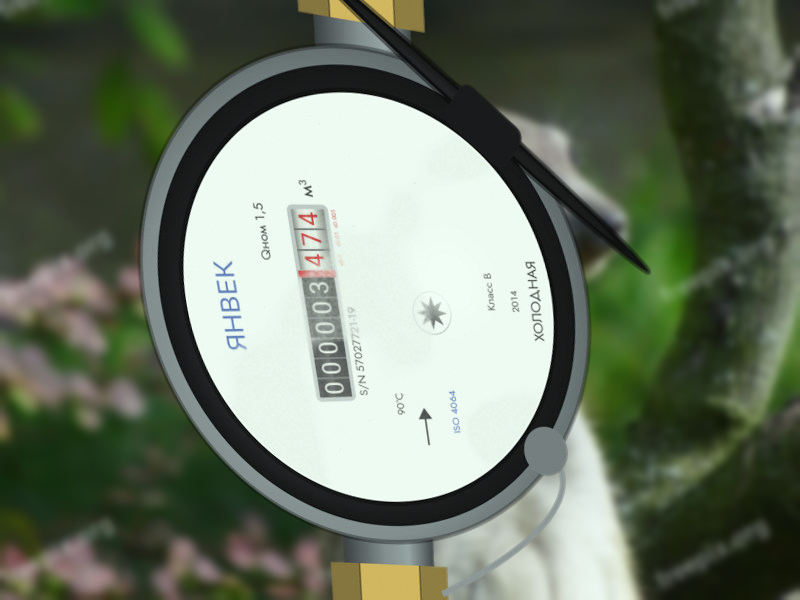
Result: 3.474,m³
